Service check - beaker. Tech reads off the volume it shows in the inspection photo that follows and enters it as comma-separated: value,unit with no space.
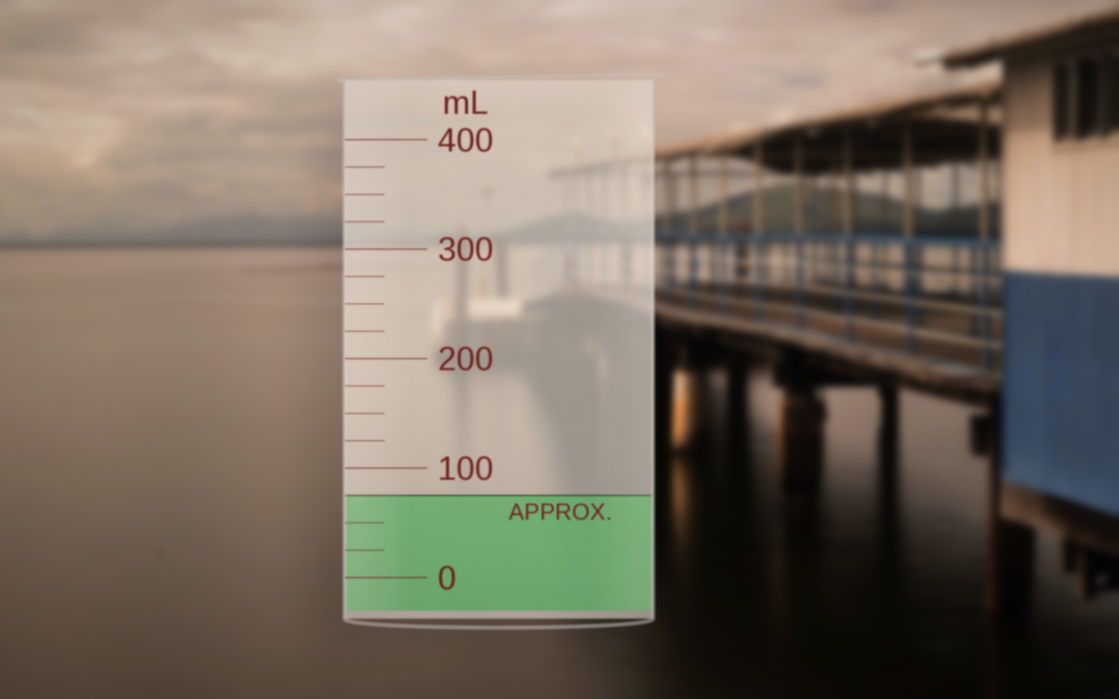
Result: 75,mL
